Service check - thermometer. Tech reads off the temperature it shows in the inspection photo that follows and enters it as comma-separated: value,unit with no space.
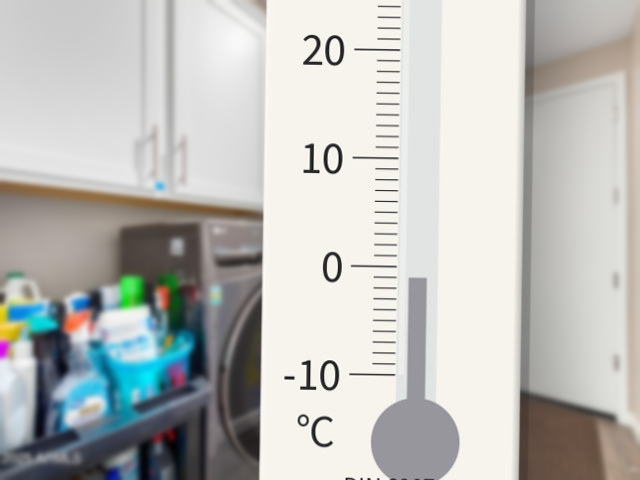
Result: -1,°C
